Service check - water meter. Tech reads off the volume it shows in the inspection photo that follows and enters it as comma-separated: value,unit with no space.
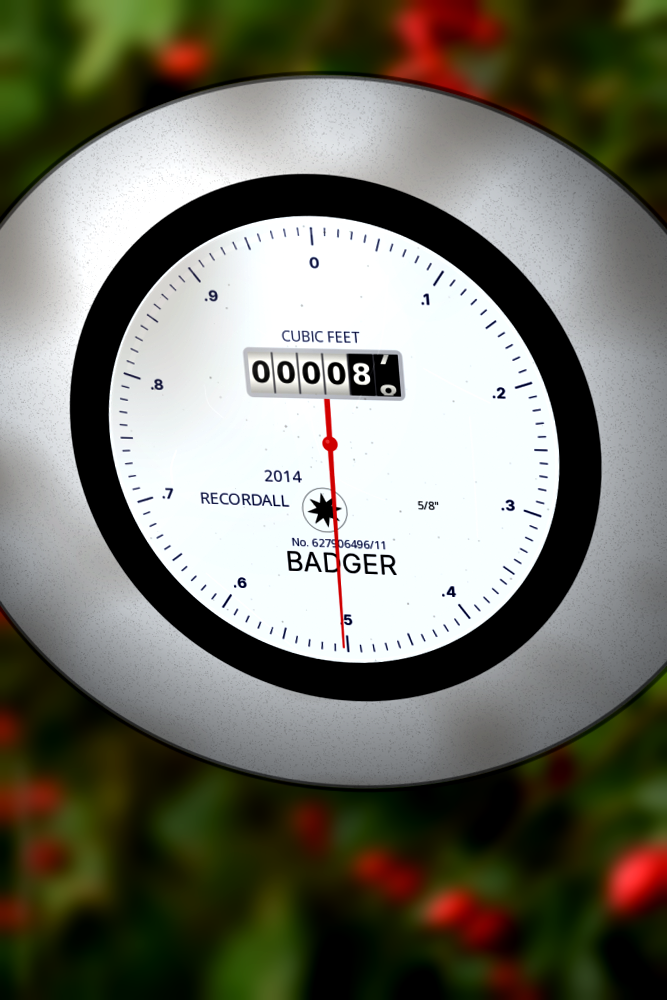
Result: 87.50,ft³
